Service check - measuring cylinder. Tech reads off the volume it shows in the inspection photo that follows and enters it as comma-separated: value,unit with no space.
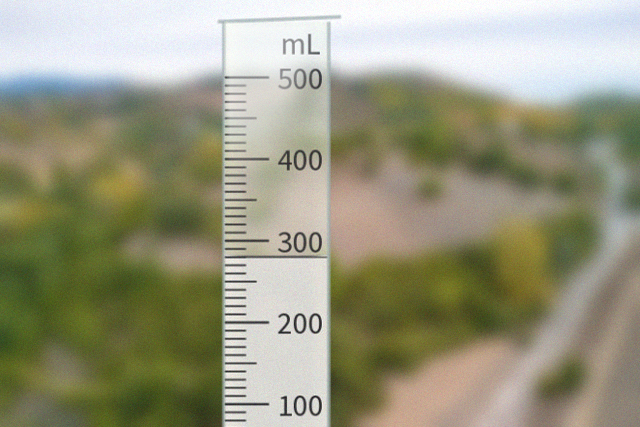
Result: 280,mL
